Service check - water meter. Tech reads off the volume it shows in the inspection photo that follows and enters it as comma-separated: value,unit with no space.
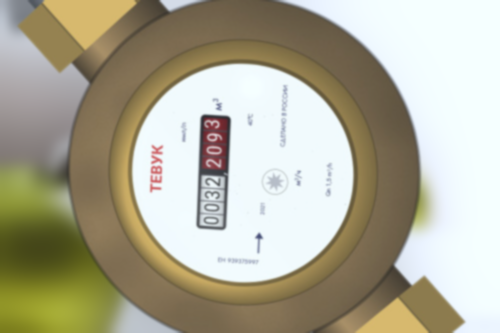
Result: 32.2093,m³
